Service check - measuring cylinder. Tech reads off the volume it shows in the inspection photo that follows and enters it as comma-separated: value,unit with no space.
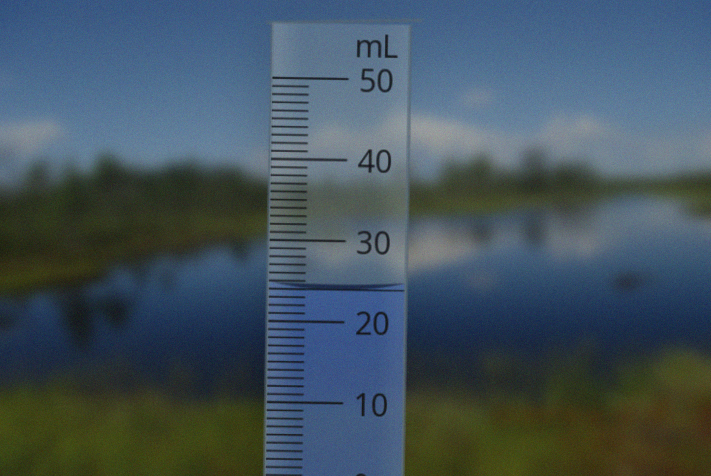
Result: 24,mL
